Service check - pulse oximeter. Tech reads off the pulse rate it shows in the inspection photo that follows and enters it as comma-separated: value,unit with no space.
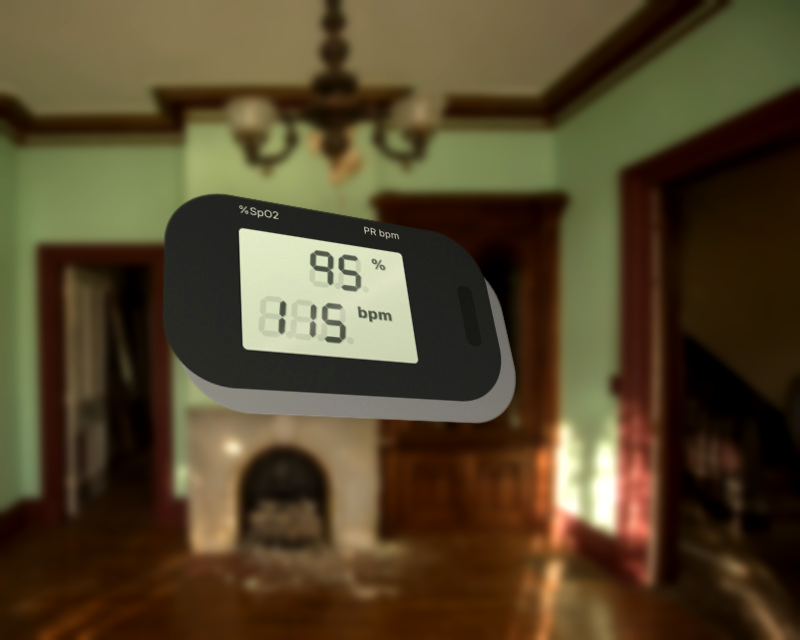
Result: 115,bpm
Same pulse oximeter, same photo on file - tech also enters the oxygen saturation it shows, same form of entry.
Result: 95,%
